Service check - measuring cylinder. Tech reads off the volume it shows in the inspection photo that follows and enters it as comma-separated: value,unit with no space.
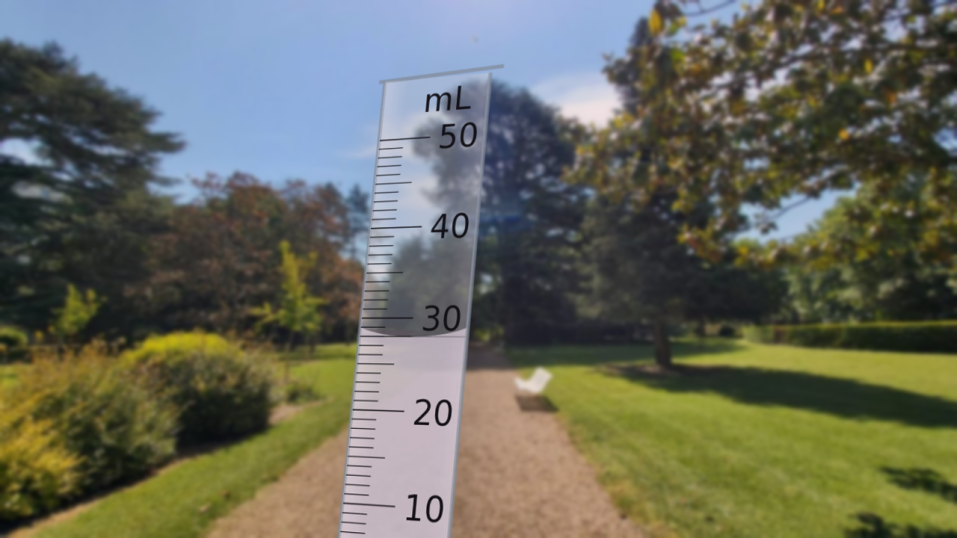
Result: 28,mL
